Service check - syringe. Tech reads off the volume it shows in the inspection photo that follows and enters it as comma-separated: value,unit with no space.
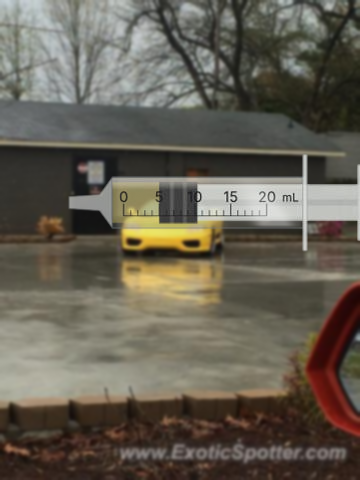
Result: 5,mL
